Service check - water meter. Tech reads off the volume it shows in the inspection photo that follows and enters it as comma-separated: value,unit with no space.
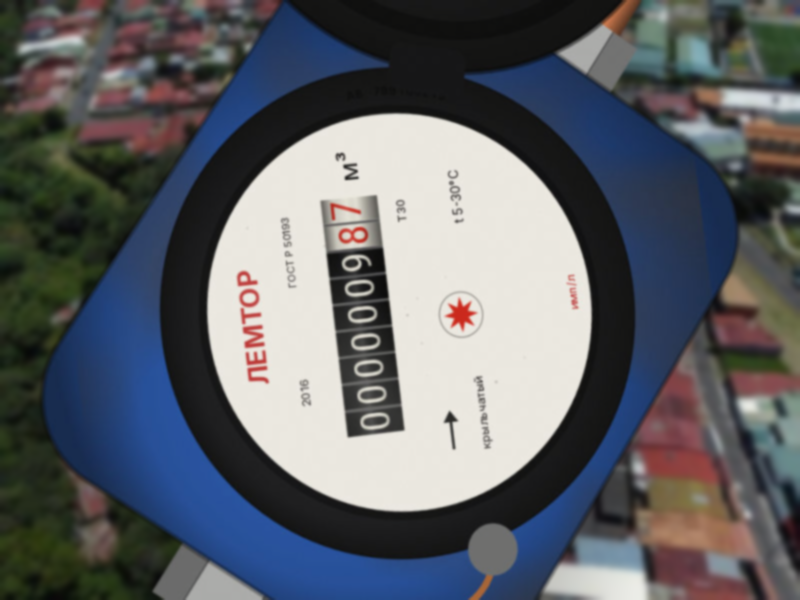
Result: 9.87,m³
